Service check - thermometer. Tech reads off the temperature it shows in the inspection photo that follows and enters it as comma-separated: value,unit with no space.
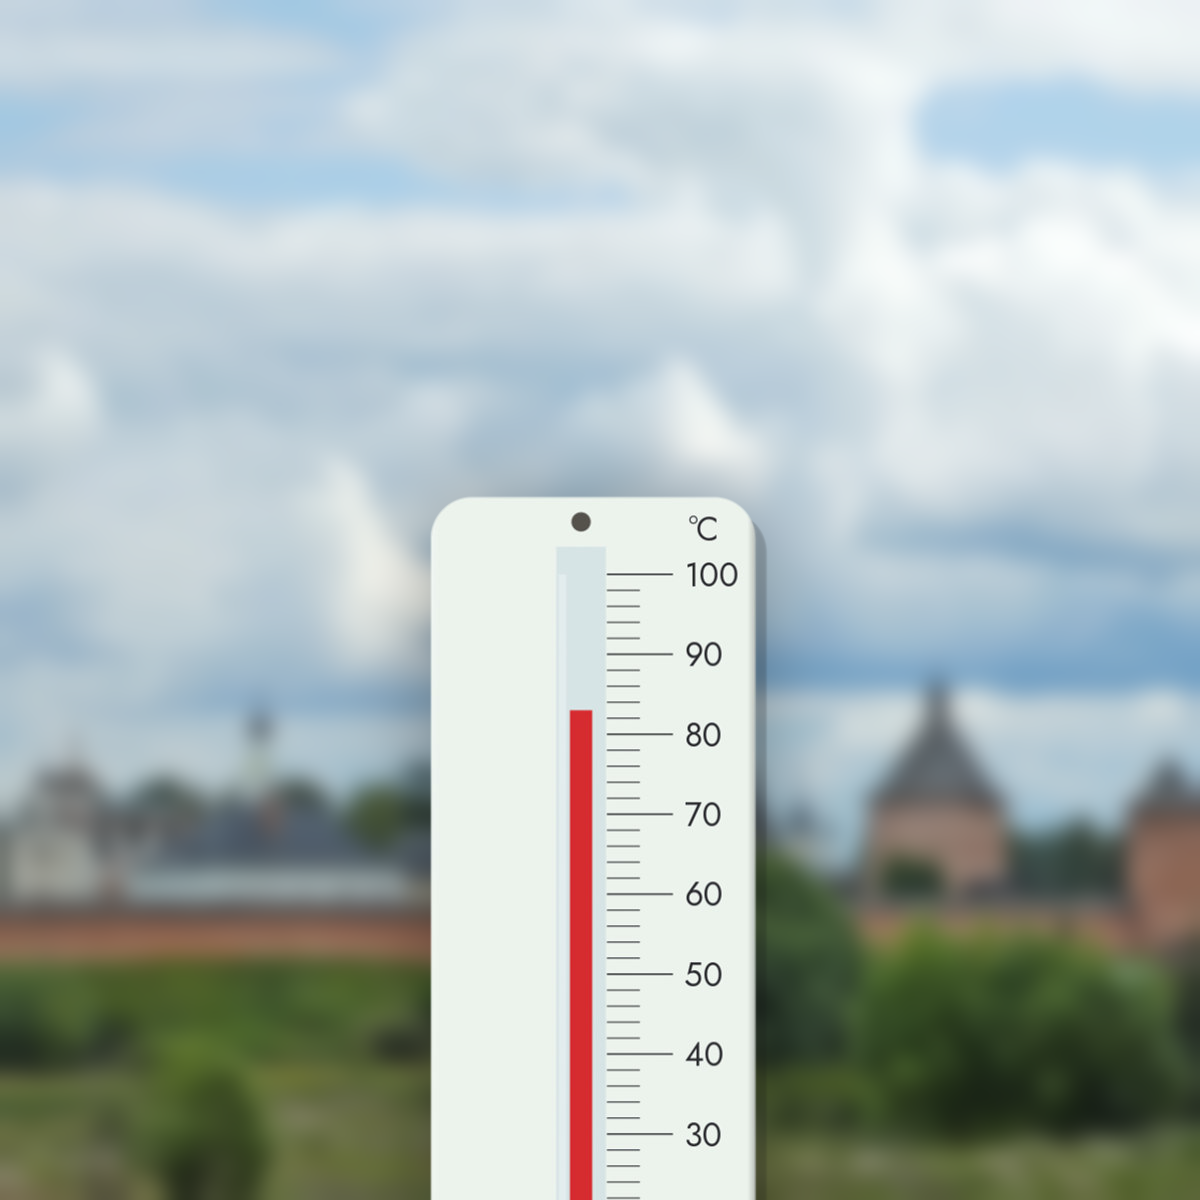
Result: 83,°C
